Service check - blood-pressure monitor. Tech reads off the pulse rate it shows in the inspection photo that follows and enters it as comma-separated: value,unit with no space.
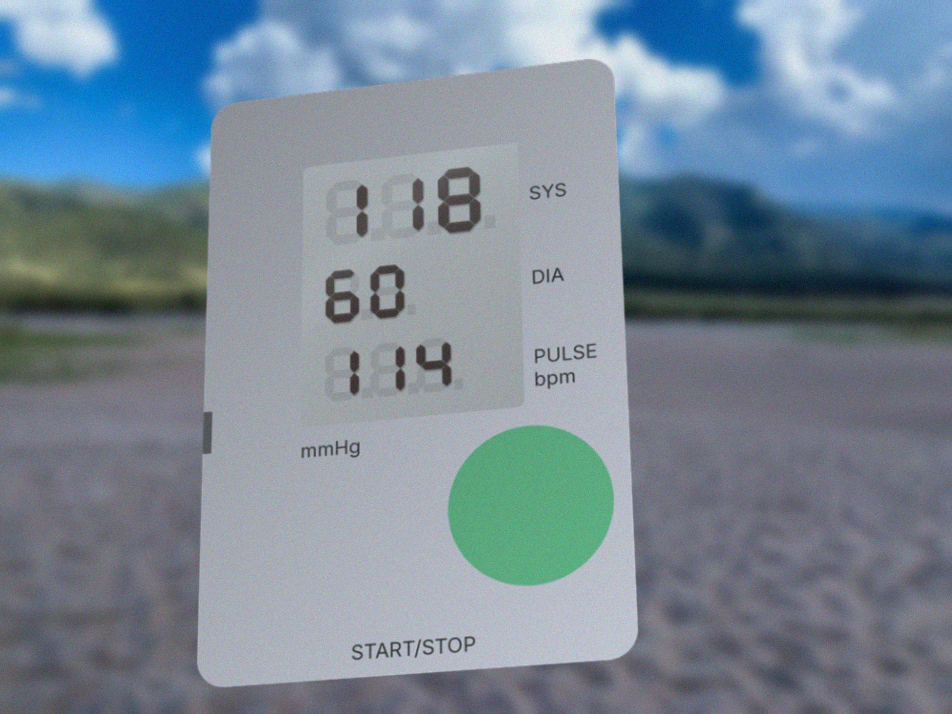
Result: 114,bpm
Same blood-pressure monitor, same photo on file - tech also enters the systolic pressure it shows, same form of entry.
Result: 118,mmHg
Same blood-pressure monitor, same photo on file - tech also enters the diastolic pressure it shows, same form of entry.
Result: 60,mmHg
